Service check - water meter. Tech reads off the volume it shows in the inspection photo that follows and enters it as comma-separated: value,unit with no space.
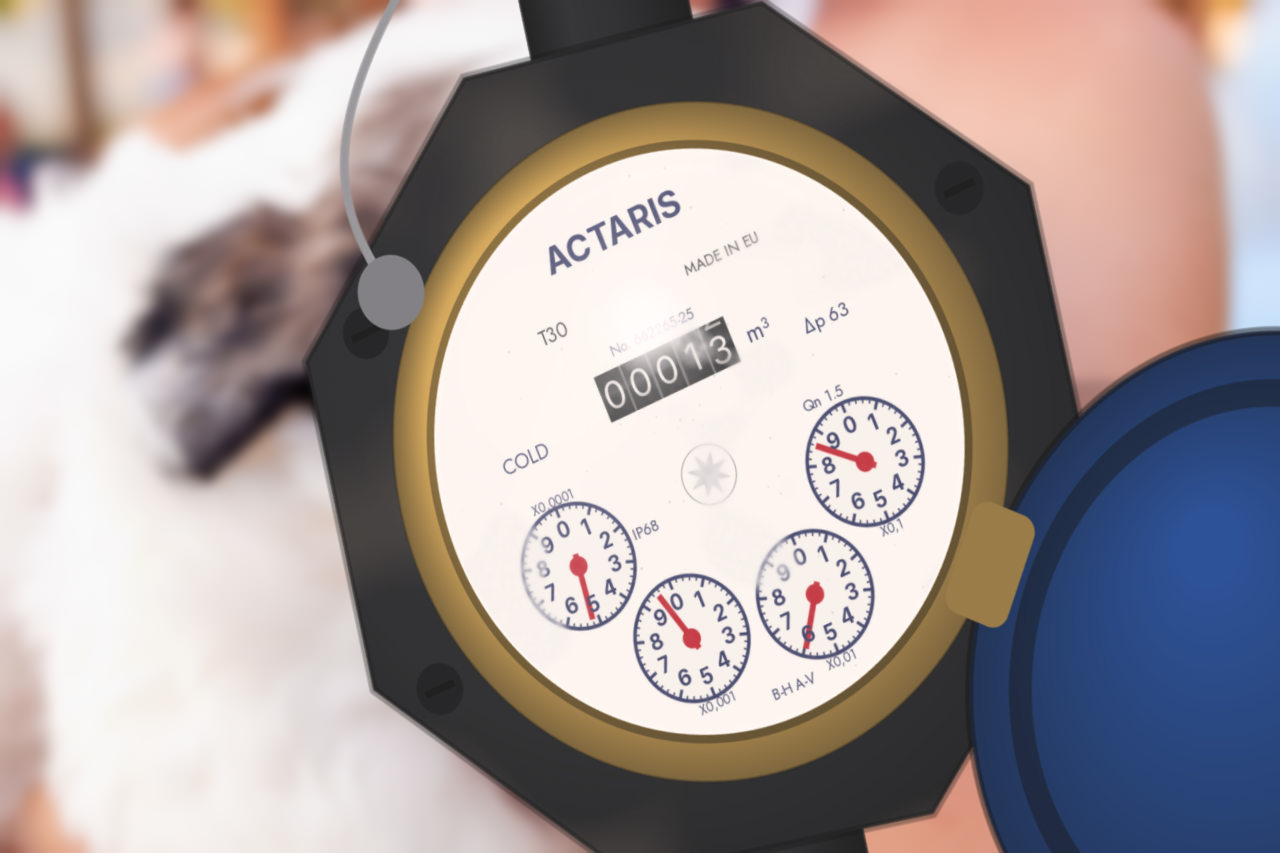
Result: 12.8595,m³
